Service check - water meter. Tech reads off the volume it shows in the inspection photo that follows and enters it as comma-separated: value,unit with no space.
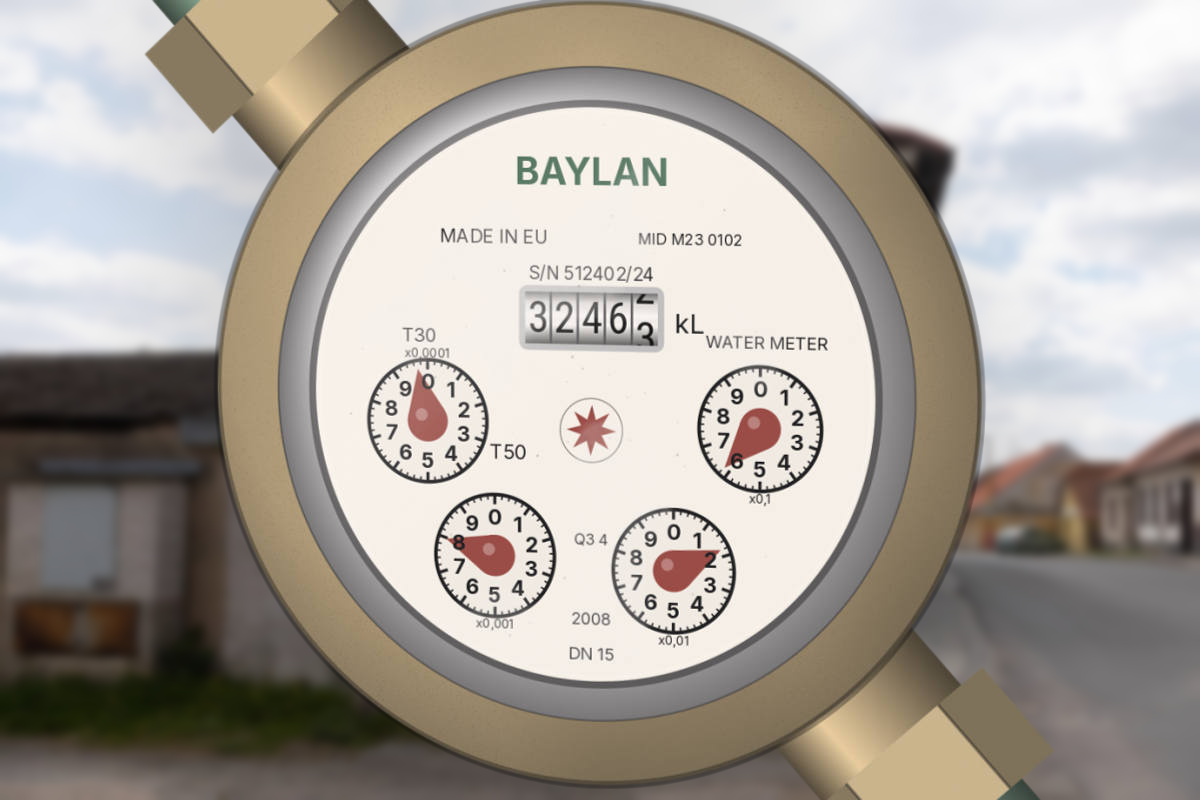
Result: 32462.6179,kL
